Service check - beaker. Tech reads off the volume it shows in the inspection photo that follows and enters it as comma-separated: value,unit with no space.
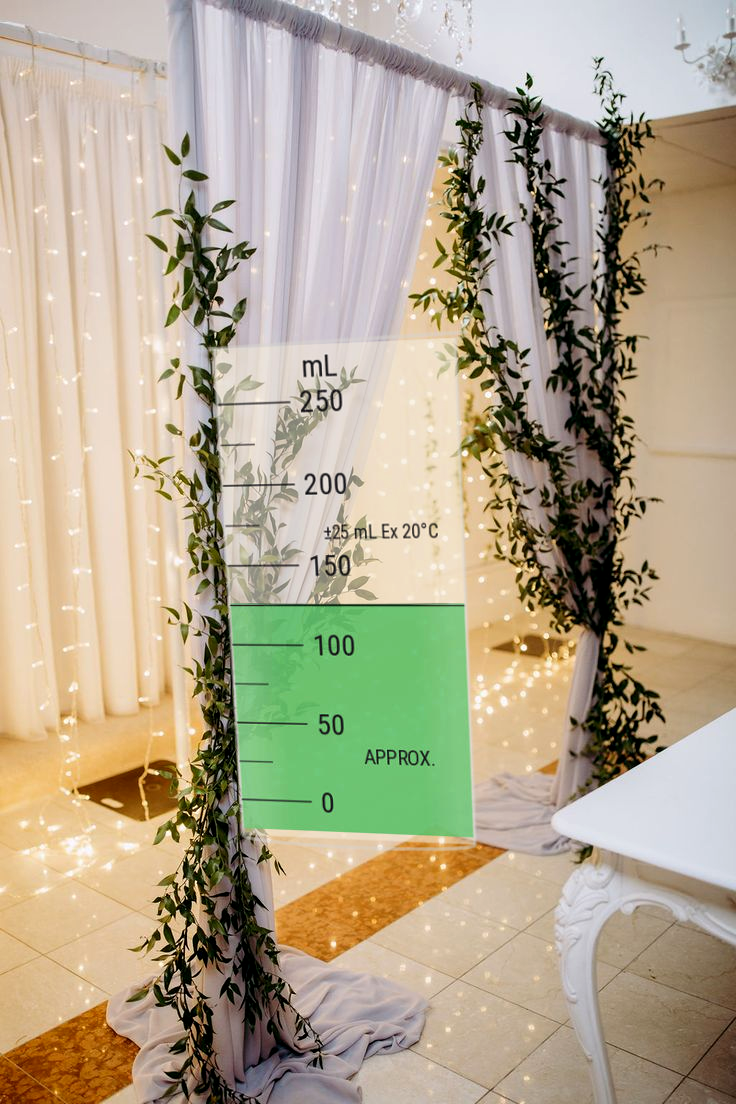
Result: 125,mL
